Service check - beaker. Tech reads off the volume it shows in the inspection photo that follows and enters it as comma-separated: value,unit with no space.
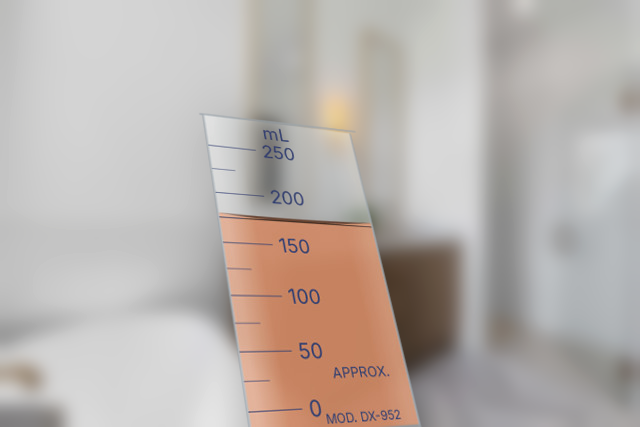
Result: 175,mL
